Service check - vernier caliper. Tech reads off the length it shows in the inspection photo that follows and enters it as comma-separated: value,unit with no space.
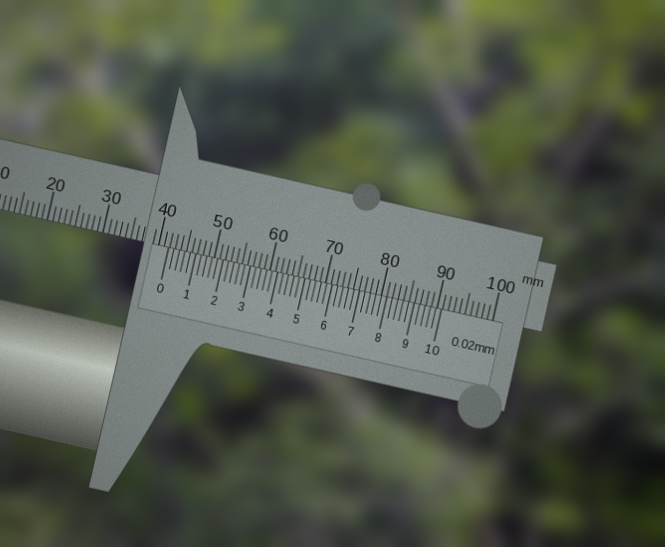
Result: 41.8,mm
